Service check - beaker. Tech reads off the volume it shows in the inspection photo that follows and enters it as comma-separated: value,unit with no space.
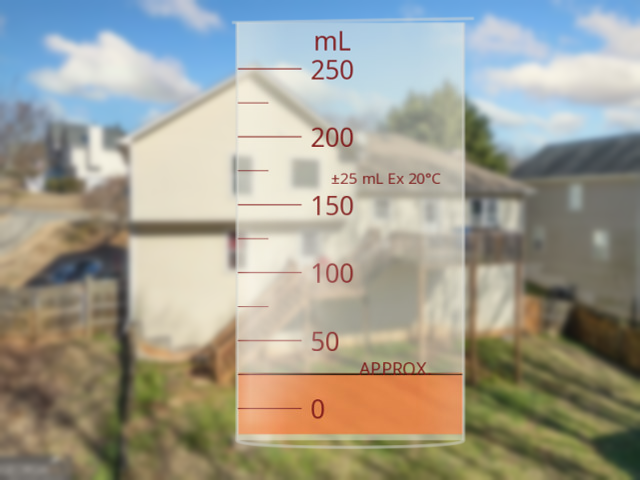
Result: 25,mL
